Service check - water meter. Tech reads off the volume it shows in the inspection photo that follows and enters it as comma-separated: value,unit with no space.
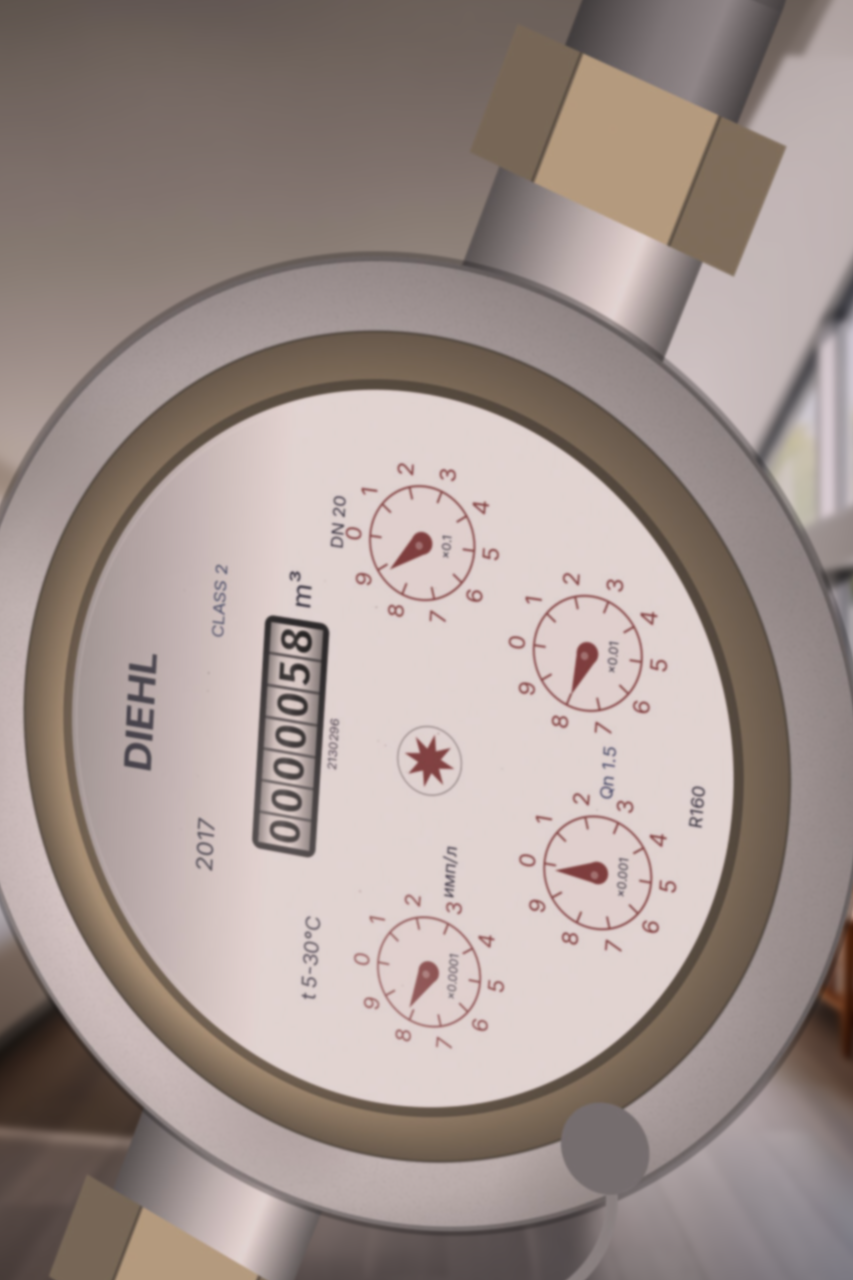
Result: 58.8798,m³
